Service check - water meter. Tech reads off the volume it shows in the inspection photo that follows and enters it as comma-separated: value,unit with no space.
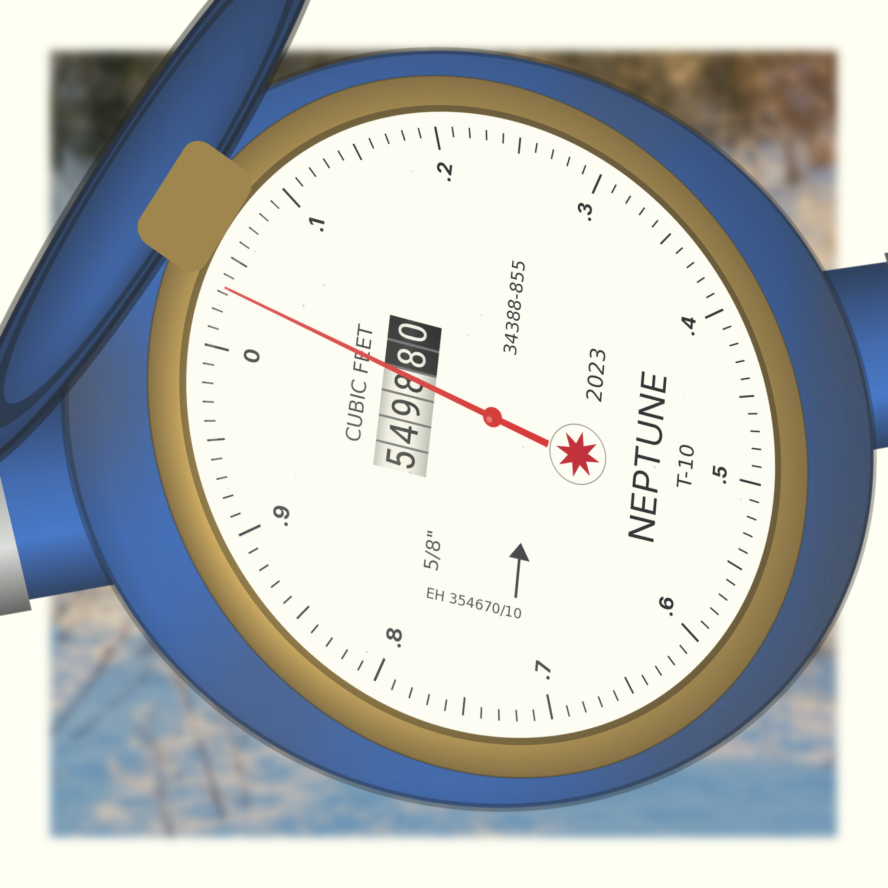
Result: 549880.03,ft³
